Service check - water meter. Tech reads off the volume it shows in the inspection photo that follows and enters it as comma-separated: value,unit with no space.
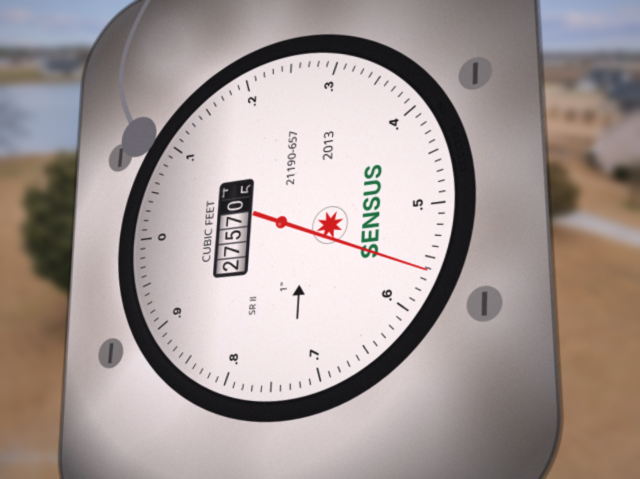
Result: 275704.56,ft³
